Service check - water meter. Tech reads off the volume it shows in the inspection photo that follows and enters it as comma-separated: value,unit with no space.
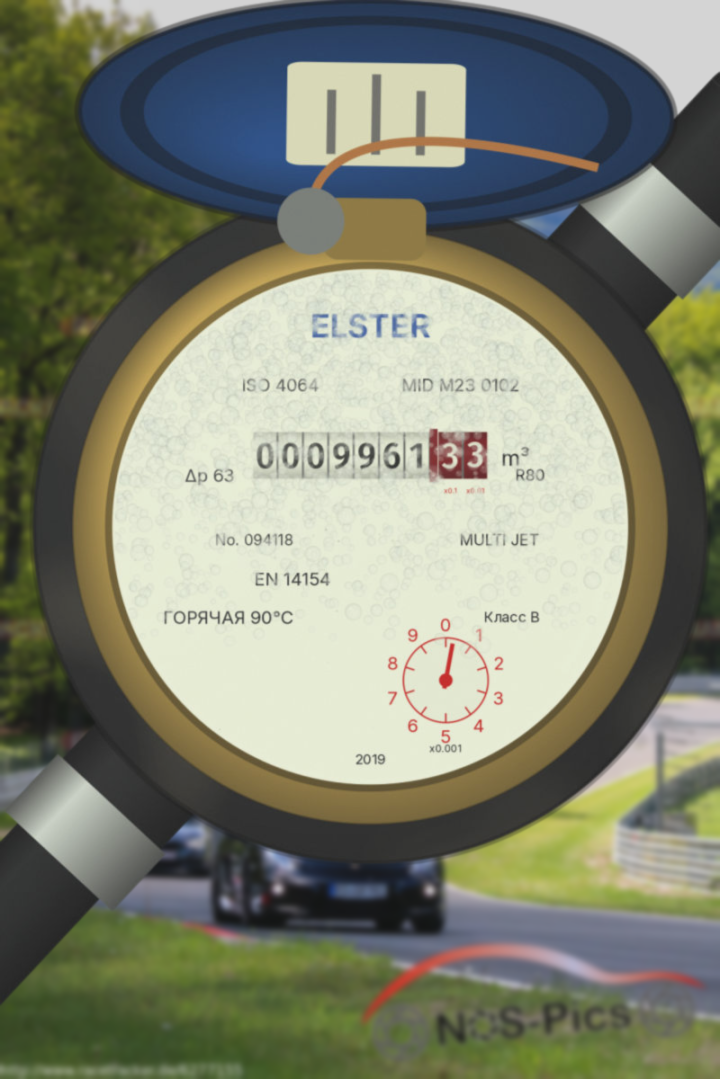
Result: 9961.330,m³
